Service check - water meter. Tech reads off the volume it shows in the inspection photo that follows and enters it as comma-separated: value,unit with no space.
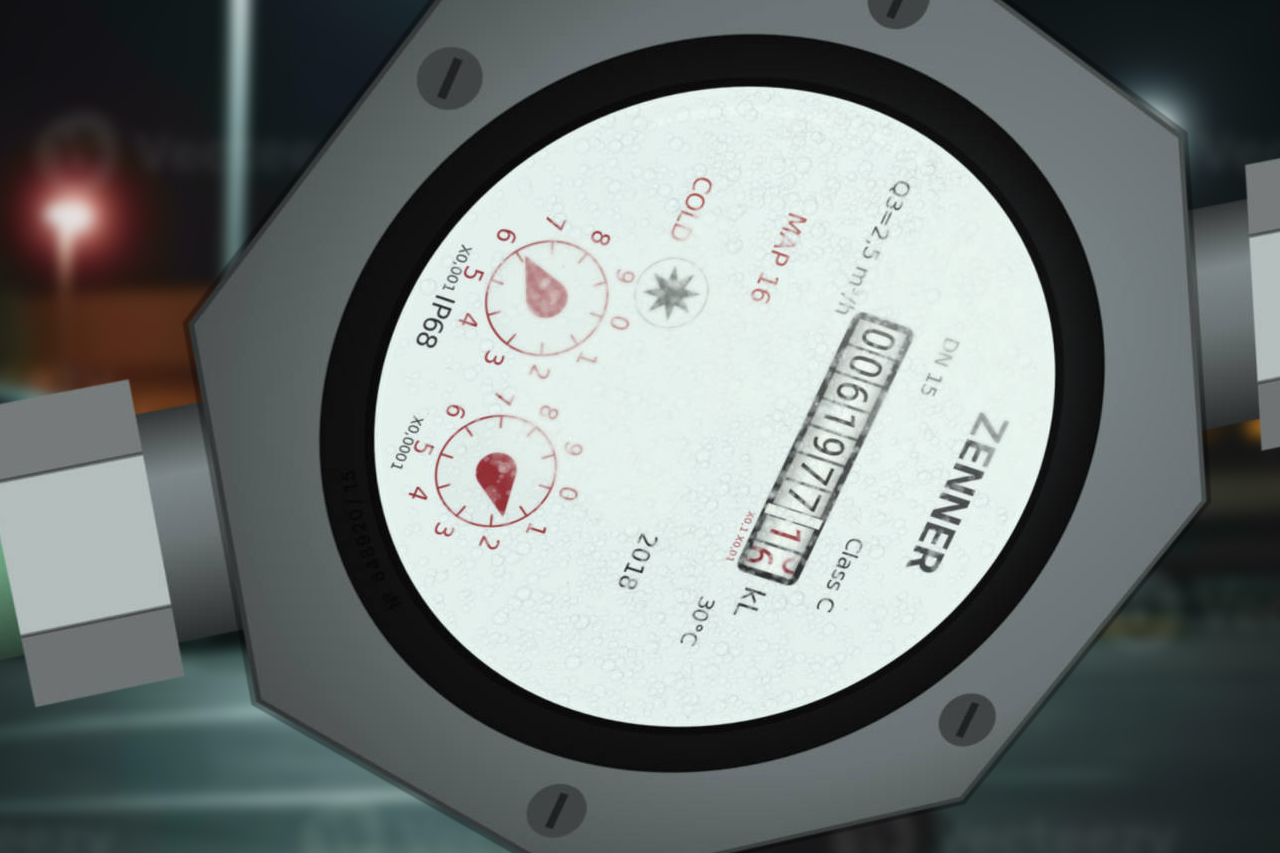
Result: 61977.1561,kL
